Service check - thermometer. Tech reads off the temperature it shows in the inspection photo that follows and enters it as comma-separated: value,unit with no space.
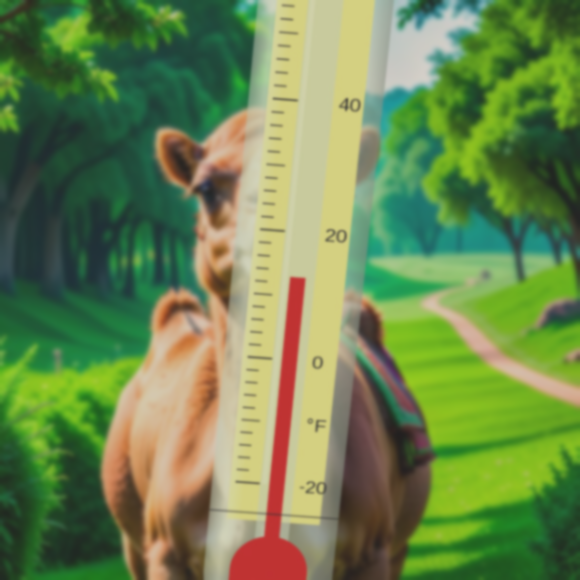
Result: 13,°F
